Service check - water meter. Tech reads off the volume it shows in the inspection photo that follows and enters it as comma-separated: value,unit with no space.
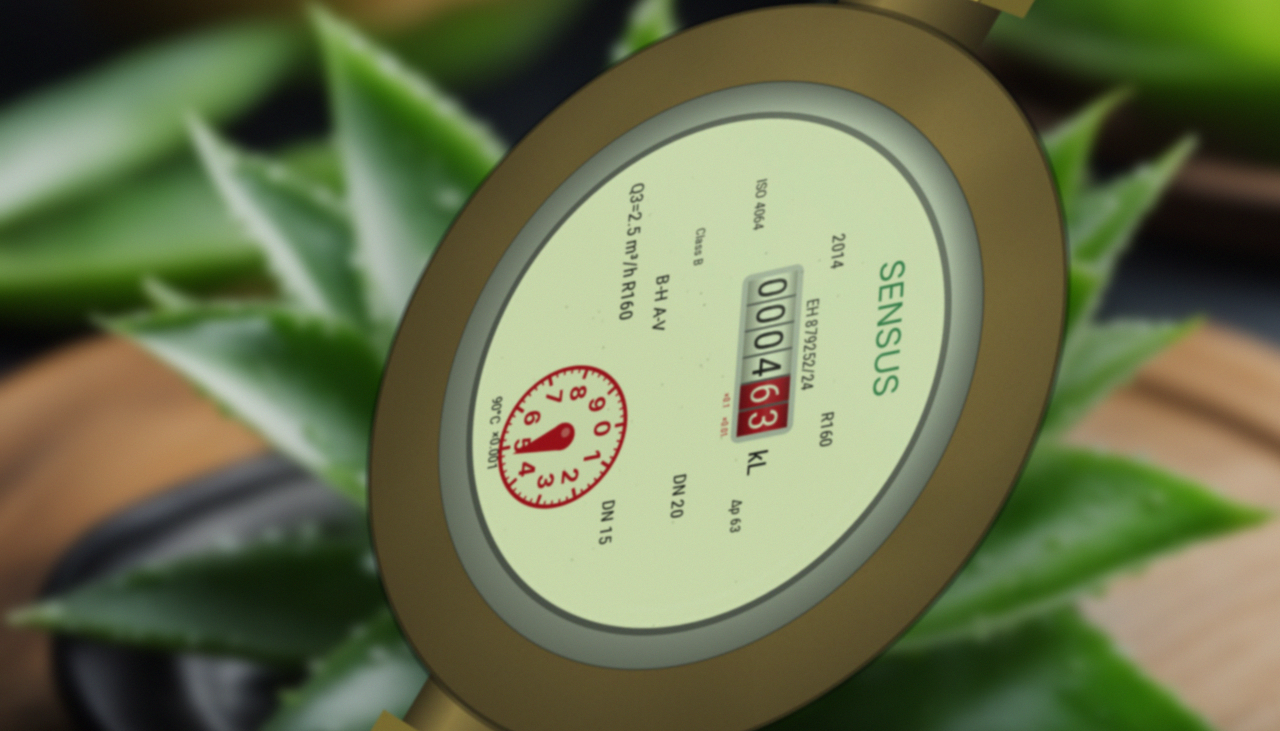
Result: 4.634,kL
